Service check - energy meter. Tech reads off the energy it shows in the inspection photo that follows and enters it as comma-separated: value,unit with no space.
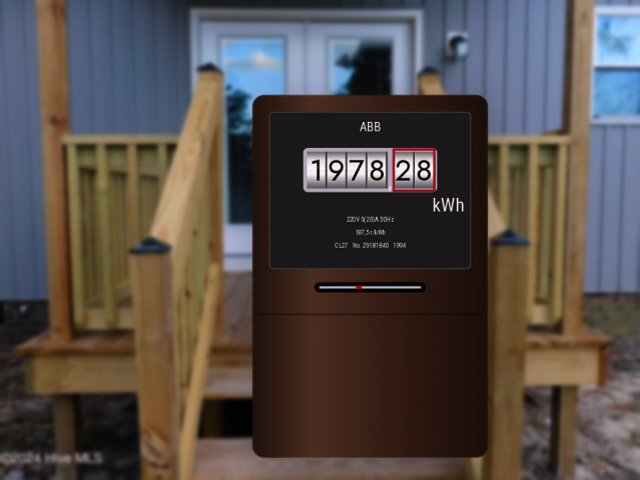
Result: 1978.28,kWh
